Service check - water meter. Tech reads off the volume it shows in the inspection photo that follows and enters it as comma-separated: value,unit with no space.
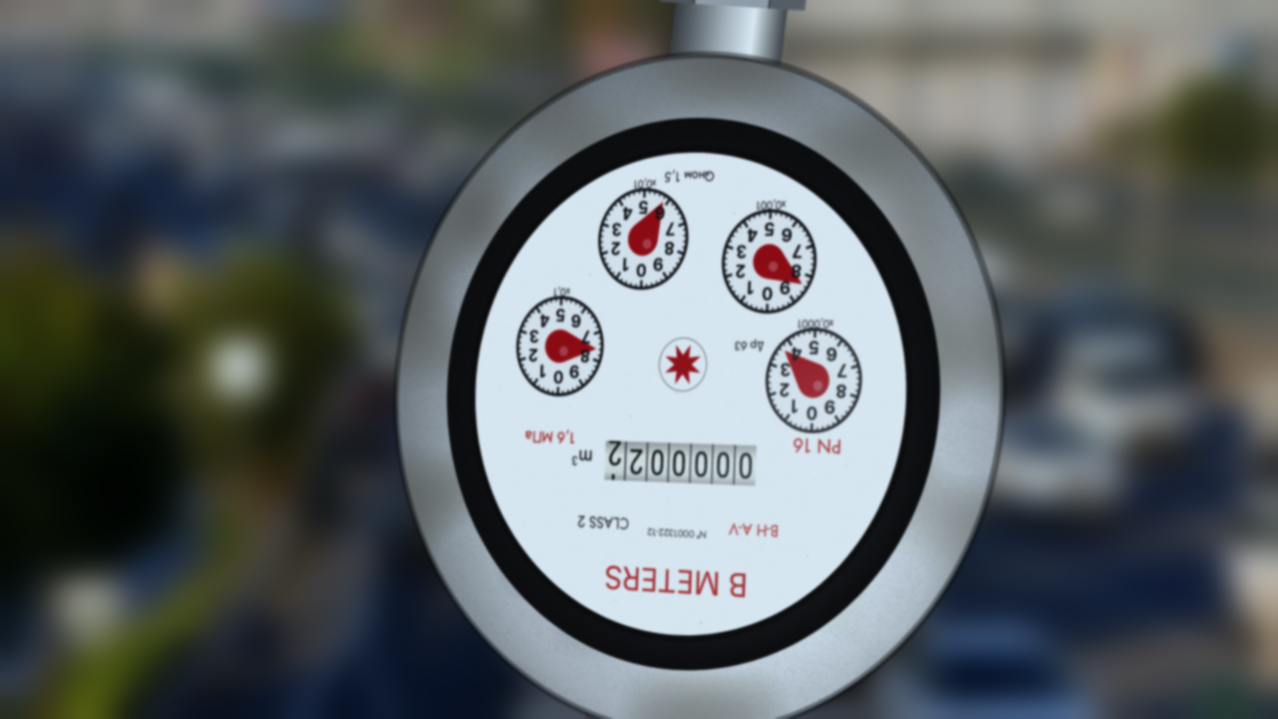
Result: 21.7583,m³
